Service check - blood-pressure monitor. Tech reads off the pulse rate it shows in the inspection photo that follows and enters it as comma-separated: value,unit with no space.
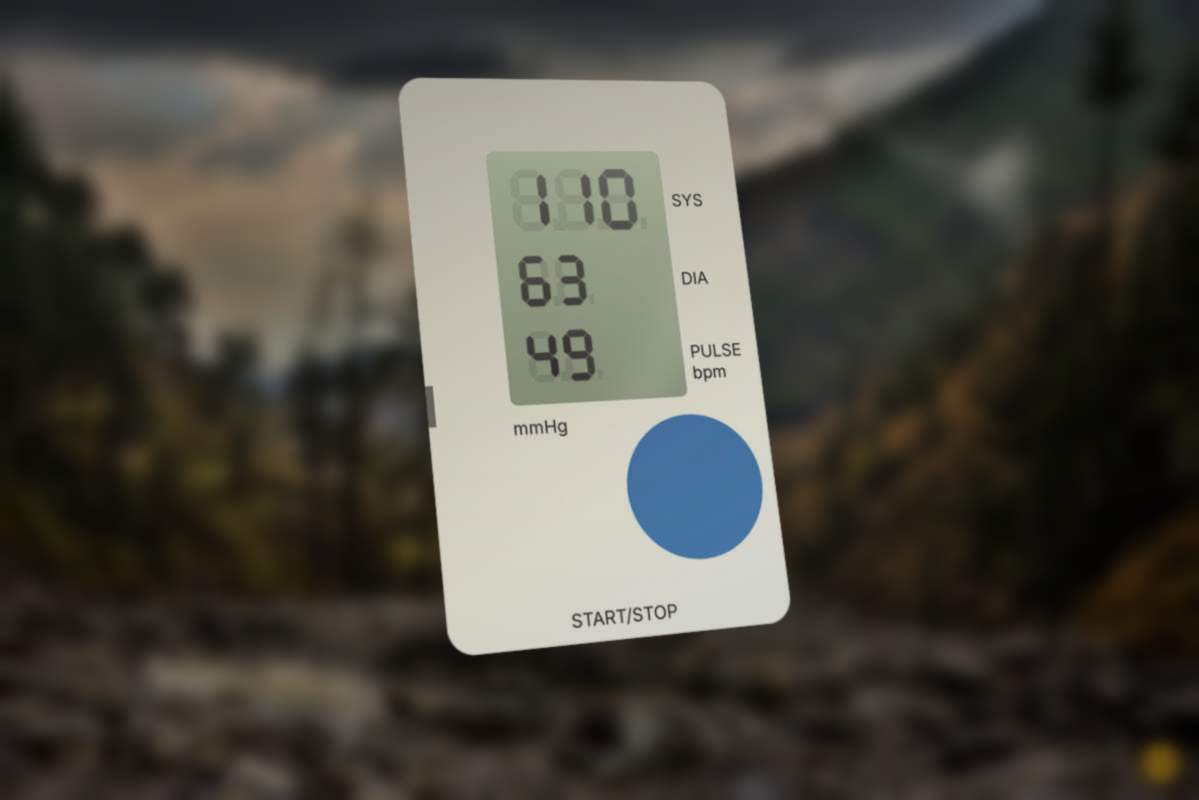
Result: 49,bpm
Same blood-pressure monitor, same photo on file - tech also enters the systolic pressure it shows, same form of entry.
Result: 110,mmHg
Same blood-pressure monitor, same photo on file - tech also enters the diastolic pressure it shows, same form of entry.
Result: 63,mmHg
